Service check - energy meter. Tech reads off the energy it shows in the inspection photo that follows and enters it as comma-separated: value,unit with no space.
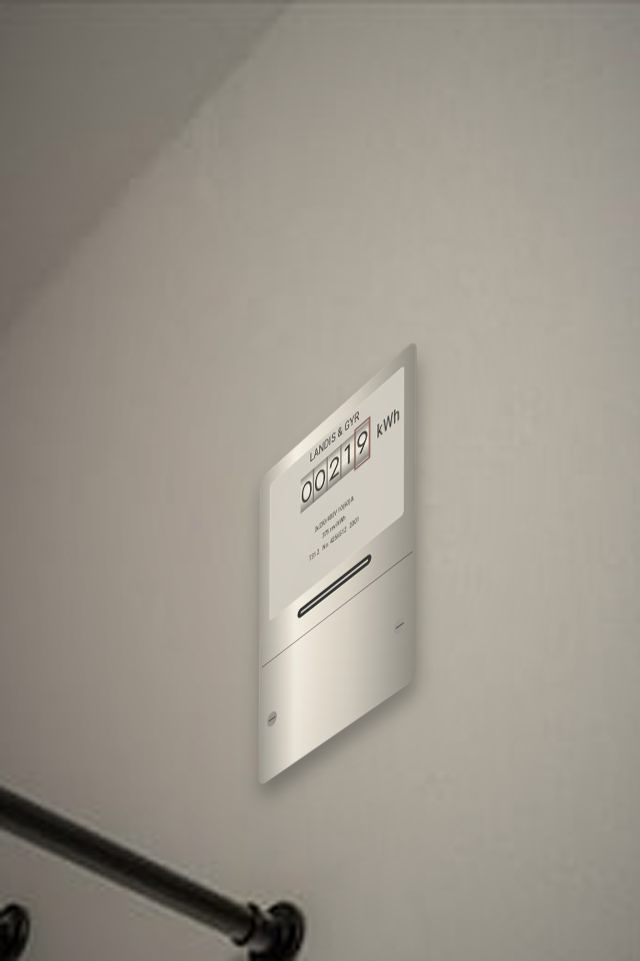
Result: 21.9,kWh
